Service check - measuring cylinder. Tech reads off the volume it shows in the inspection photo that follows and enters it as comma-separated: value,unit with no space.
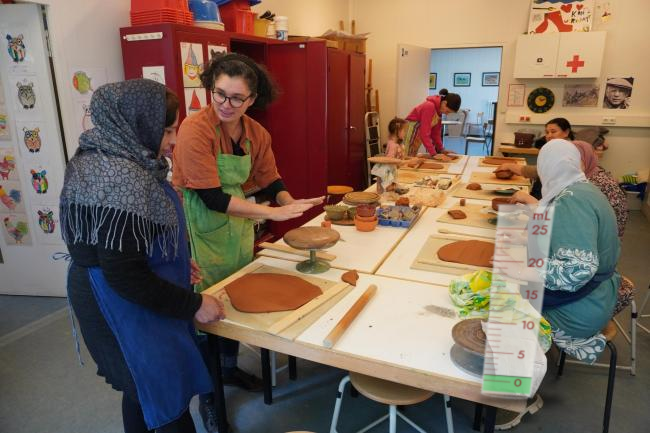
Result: 1,mL
